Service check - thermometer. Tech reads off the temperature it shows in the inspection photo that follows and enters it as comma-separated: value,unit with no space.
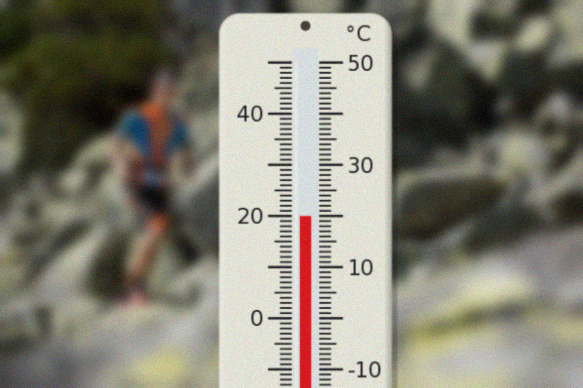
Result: 20,°C
